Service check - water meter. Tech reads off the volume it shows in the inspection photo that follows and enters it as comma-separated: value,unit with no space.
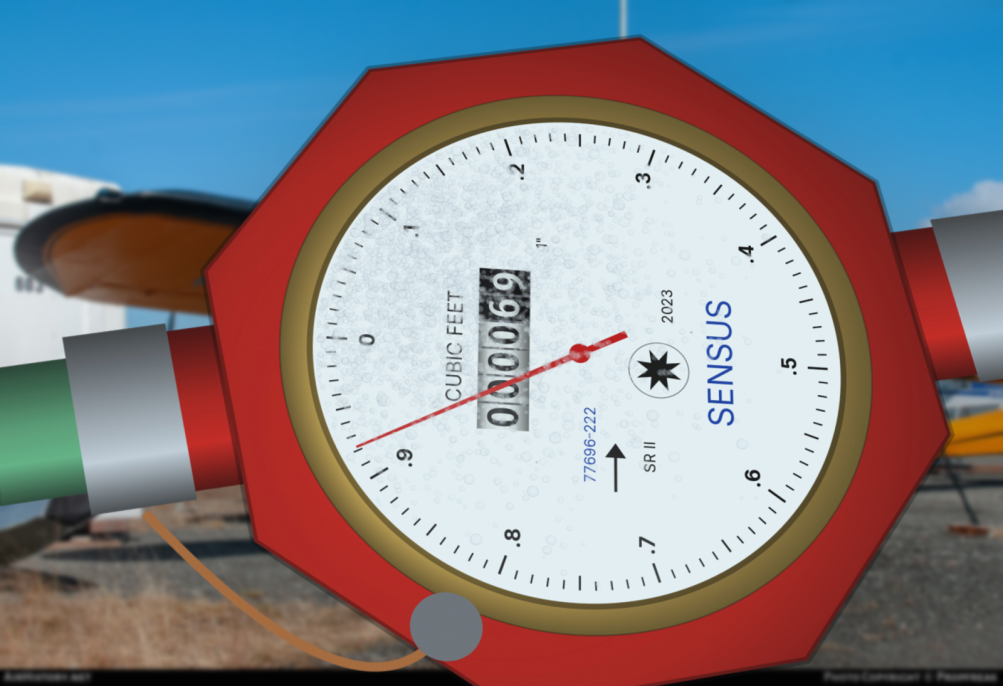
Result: 68.92,ft³
